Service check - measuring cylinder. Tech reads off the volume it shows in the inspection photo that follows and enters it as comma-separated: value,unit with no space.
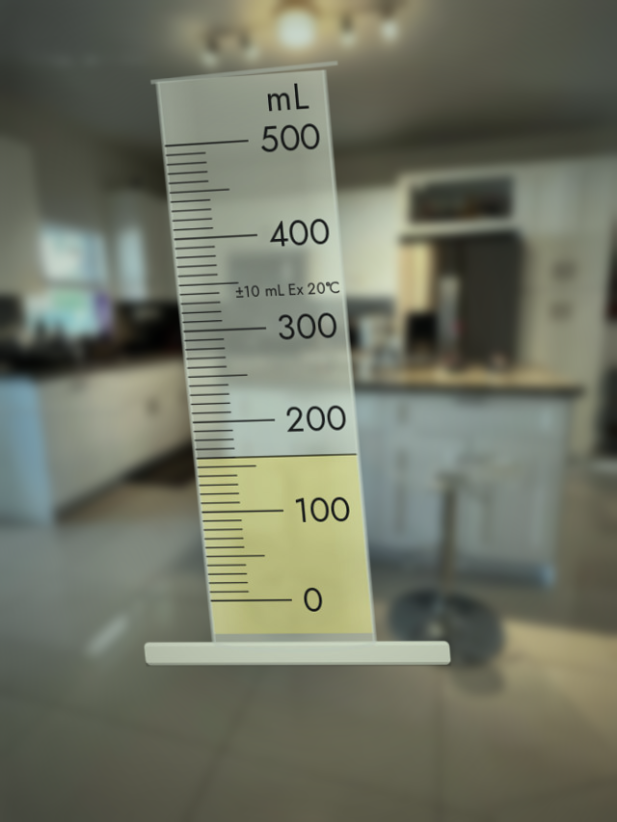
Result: 160,mL
